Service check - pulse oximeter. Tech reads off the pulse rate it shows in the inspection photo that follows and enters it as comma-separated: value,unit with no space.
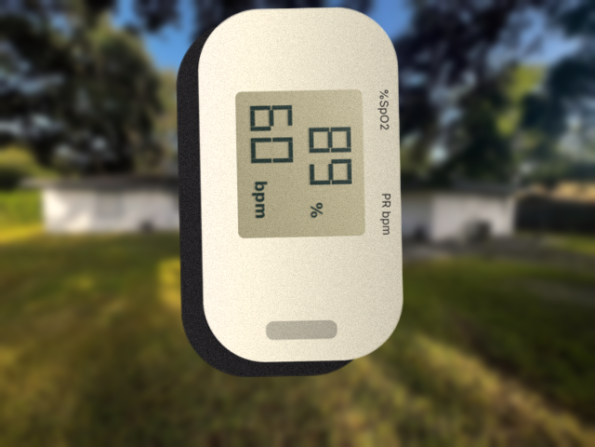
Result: 60,bpm
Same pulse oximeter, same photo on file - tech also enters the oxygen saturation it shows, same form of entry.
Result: 89,%
